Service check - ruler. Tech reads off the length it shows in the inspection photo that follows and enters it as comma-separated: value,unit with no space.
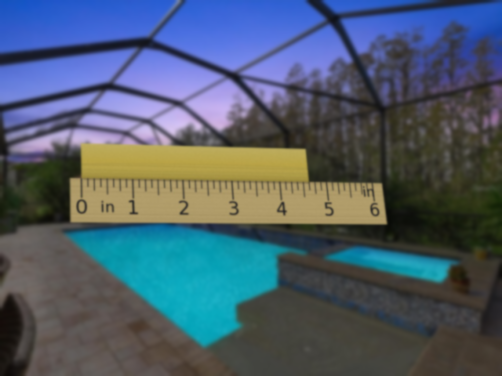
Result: 4.625,in
